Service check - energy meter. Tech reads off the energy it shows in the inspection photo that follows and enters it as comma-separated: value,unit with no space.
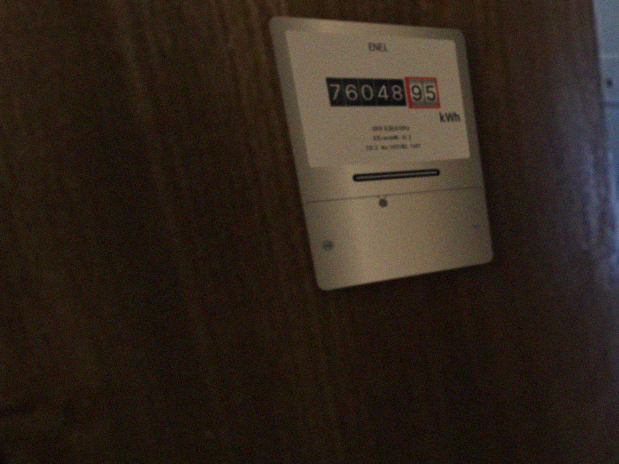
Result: 76048.95,kWh
